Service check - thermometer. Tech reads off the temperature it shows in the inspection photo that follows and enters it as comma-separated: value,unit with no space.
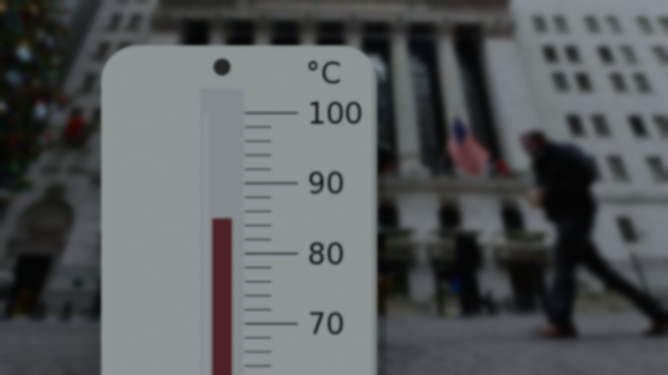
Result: 85,°C
